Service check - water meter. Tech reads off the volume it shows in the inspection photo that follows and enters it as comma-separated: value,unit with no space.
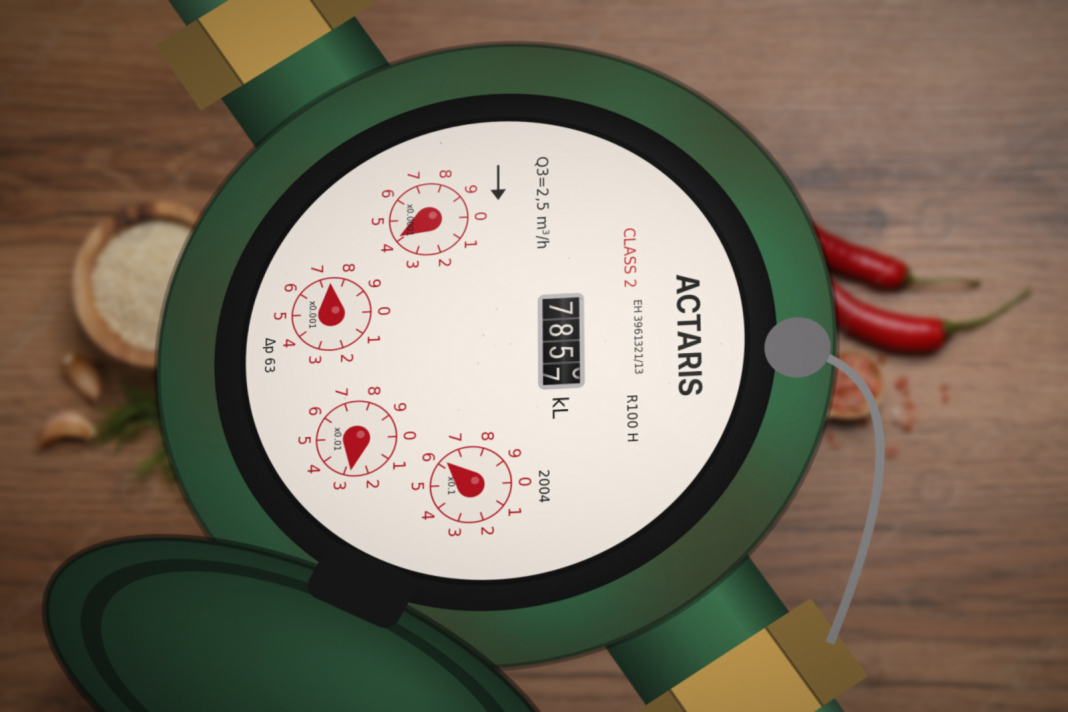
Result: 7856.6274,kL
